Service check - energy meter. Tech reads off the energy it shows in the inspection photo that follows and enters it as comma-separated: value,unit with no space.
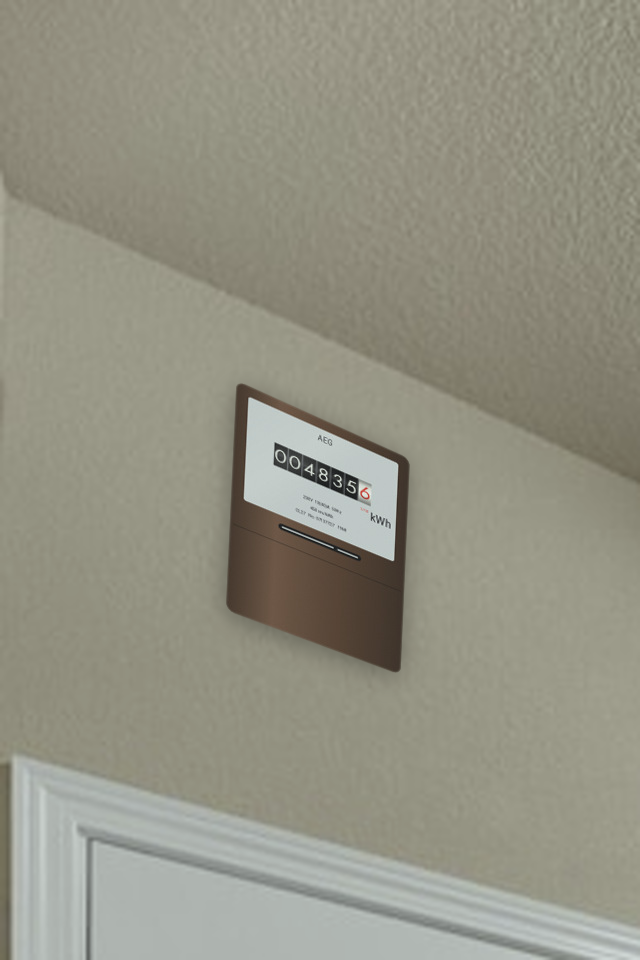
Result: 4835.6,kWh
